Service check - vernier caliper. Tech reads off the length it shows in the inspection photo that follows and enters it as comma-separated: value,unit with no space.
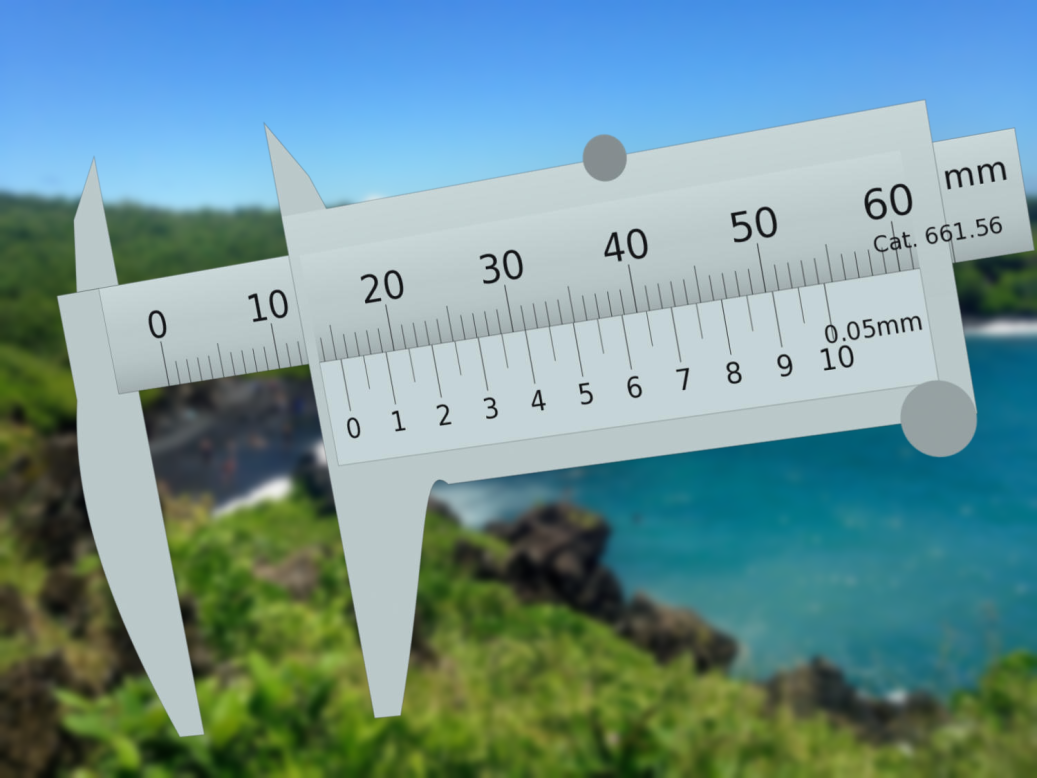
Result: 15.4,mm
